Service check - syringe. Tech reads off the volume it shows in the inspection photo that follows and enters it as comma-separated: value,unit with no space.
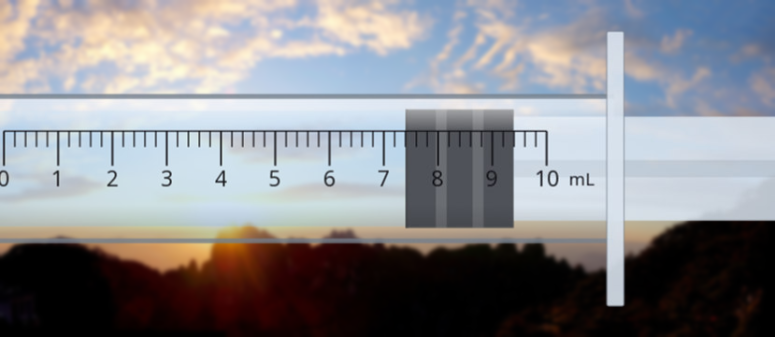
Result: 7.4,mL
